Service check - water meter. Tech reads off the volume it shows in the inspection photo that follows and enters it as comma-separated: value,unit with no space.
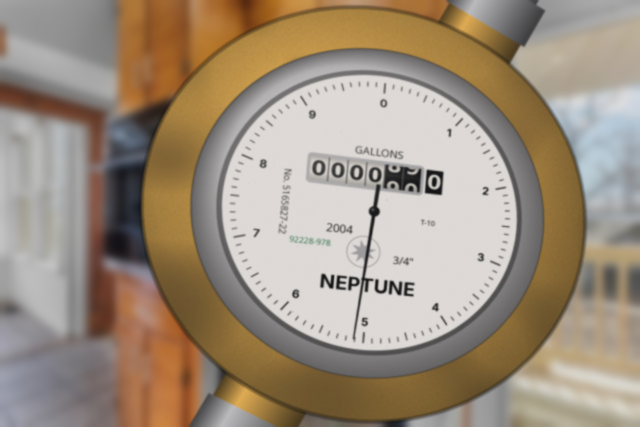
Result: 895.1,gal
